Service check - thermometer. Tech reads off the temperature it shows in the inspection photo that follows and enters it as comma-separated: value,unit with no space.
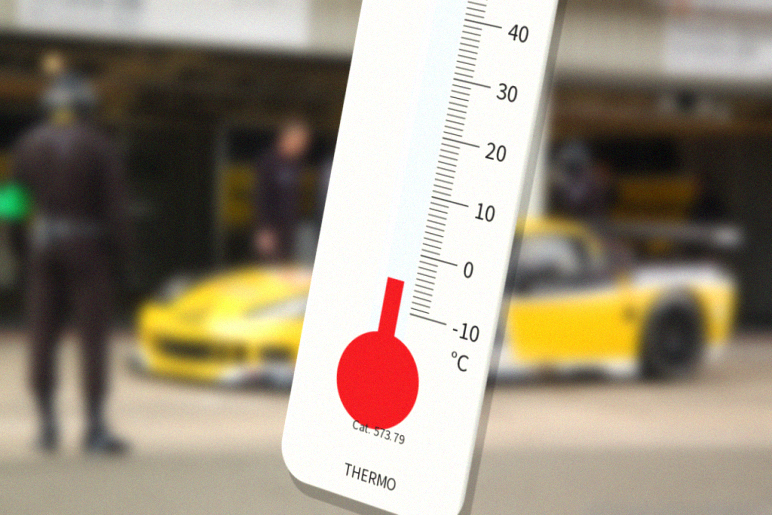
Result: -5,°C
